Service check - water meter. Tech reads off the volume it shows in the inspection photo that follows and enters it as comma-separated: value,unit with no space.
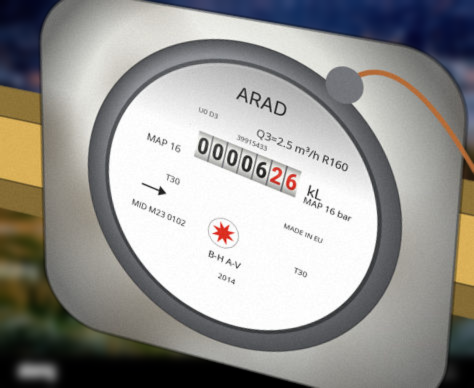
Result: 6.26,kL
